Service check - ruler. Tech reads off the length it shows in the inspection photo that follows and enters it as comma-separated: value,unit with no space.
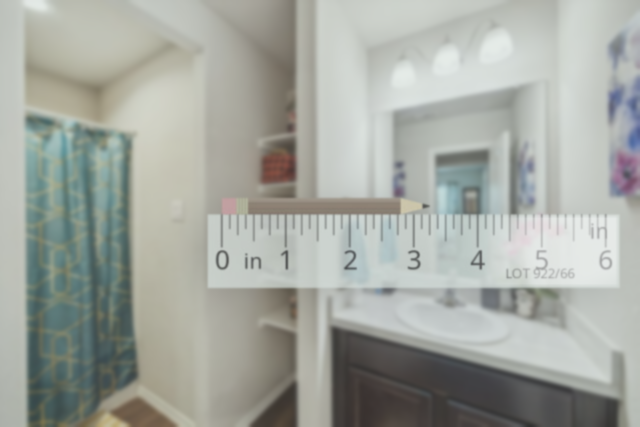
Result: 3.25,in
